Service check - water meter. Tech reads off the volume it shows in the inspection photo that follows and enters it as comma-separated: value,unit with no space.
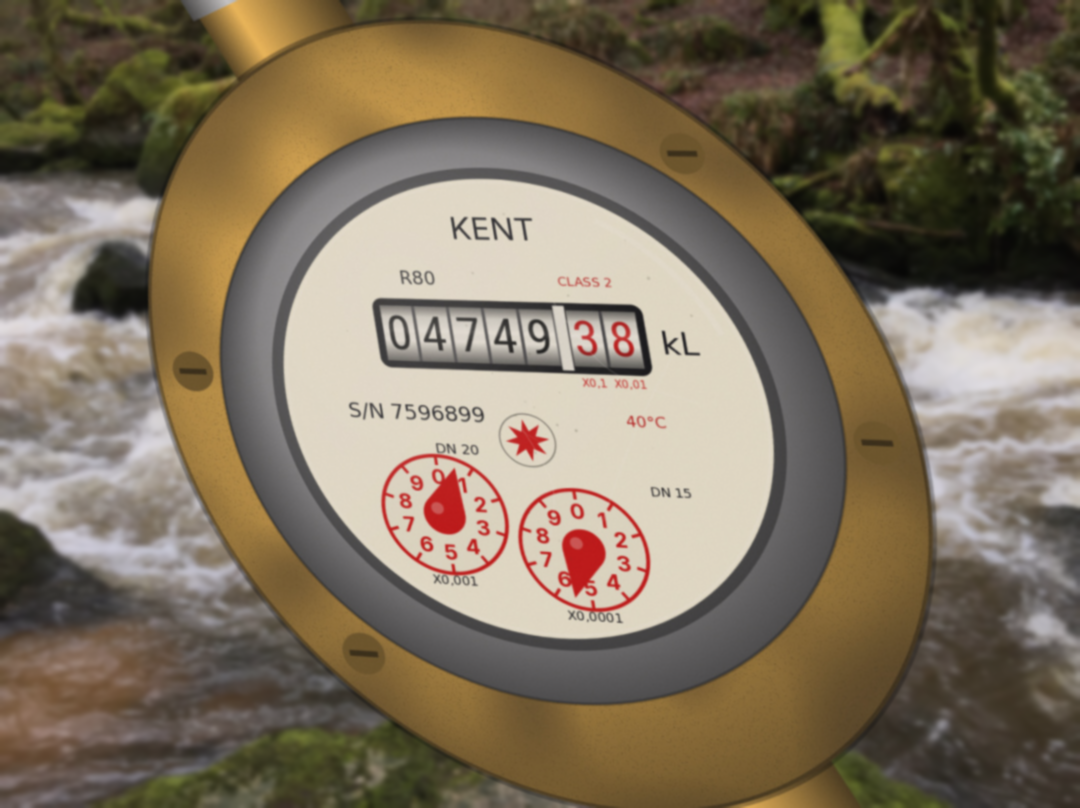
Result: 4749.3805,kL
